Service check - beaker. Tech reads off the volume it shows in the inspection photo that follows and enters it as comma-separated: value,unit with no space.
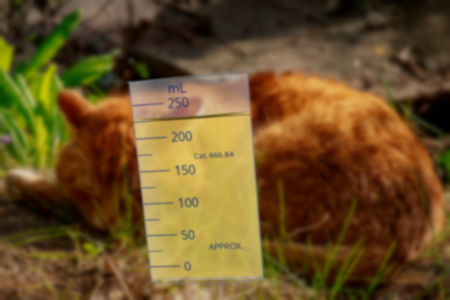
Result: 225,mL
